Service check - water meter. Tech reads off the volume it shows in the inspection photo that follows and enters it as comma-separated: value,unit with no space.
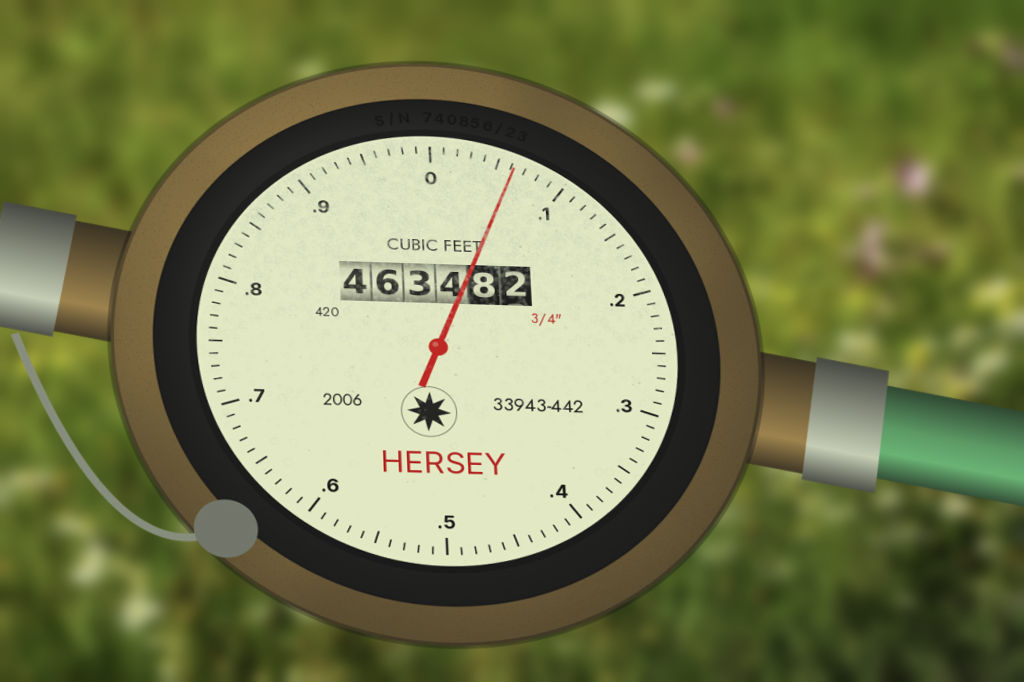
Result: 463482.06,ft³
